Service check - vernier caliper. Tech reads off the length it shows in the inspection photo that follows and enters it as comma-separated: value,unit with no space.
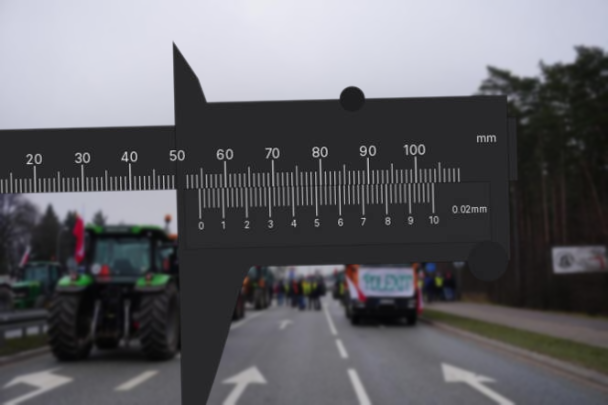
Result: 54.5,mm
